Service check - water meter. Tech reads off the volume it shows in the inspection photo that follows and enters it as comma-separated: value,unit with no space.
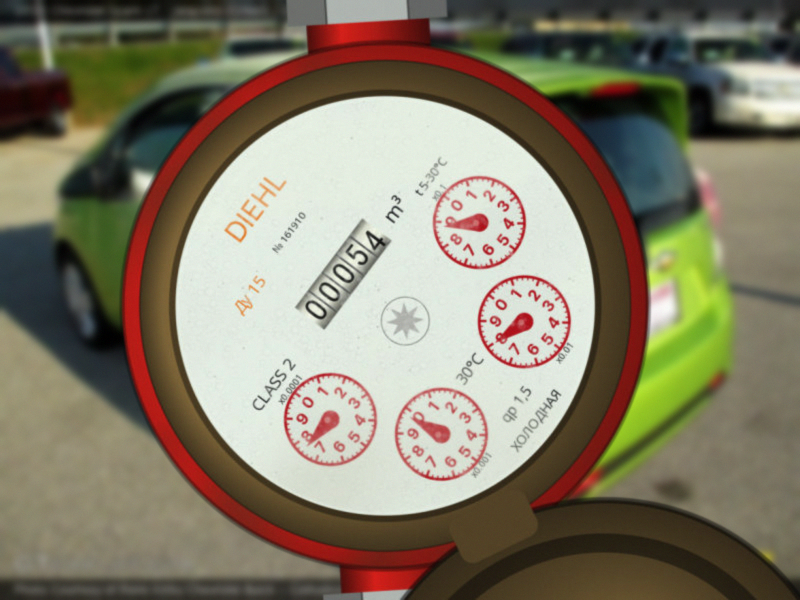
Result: 53.8797,m³
